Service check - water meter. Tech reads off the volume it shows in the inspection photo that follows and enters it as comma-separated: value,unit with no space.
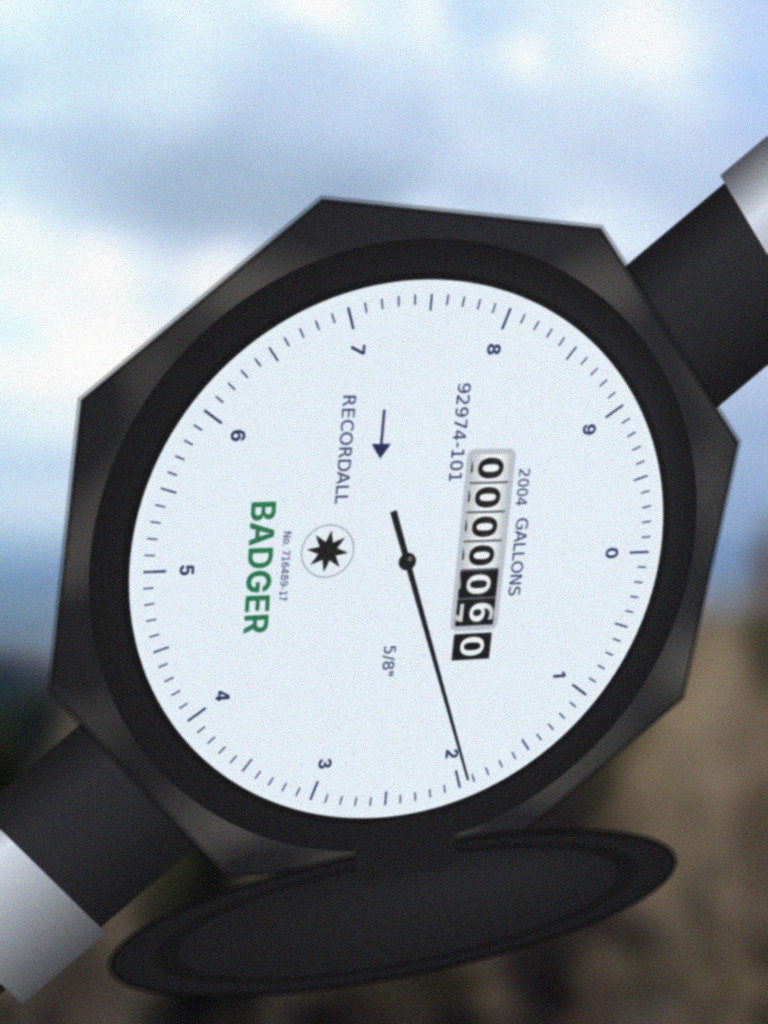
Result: 61.9,gal
